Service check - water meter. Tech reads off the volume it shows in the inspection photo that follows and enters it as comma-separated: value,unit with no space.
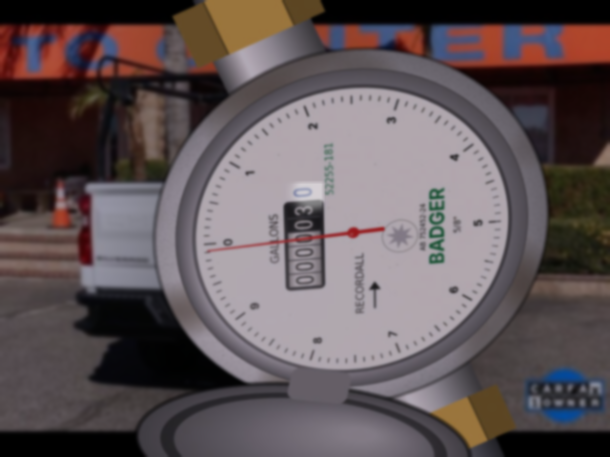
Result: 29.9,gal
